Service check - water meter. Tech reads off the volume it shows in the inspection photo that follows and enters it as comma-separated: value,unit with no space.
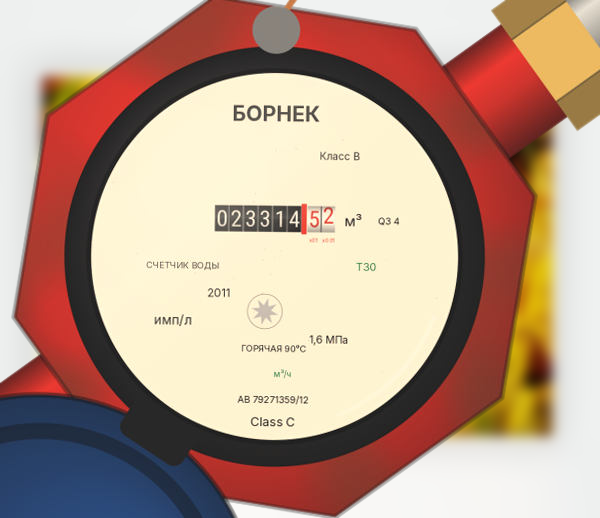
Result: 23314.52,m³
